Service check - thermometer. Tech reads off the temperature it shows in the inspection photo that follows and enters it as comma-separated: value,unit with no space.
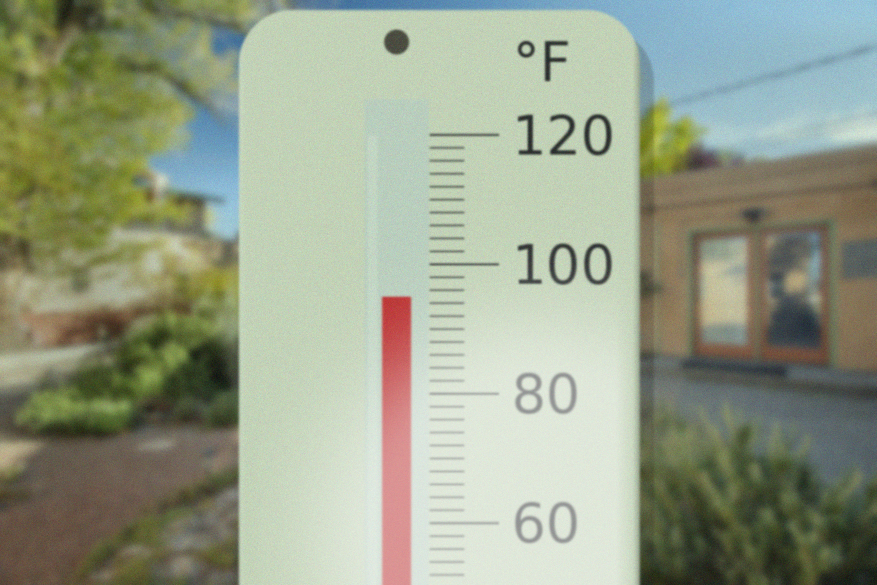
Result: 95,°F
